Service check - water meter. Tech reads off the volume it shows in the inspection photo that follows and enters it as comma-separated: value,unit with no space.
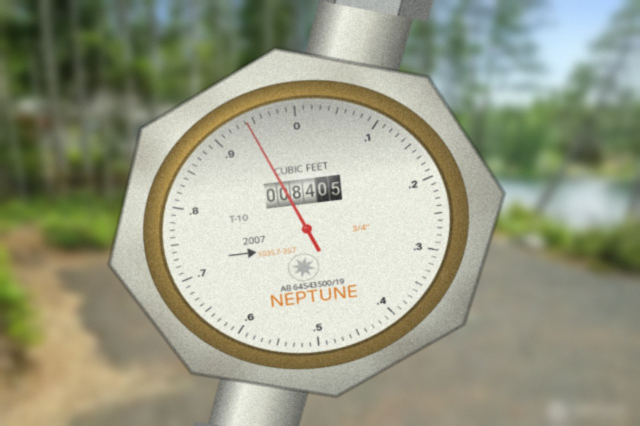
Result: 8404.94,ft³
